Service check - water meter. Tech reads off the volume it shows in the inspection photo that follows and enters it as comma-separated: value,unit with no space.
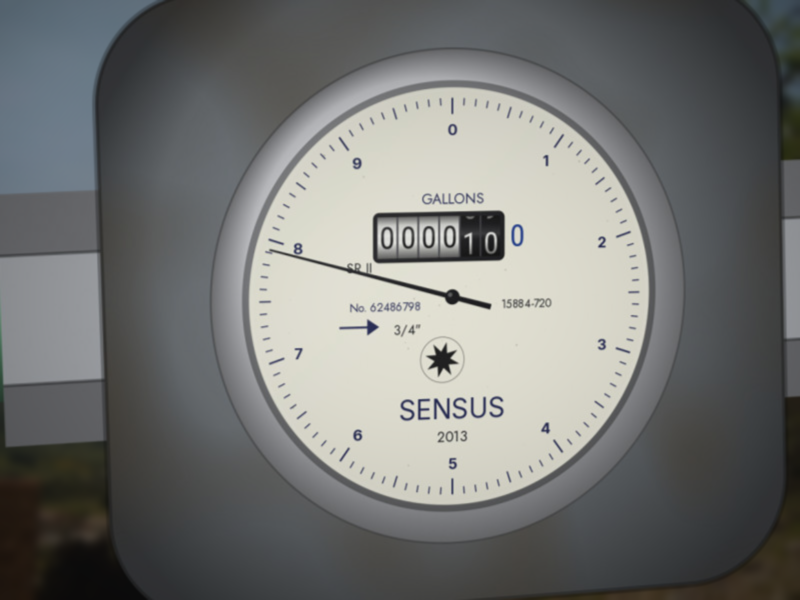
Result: 97.9,gal
